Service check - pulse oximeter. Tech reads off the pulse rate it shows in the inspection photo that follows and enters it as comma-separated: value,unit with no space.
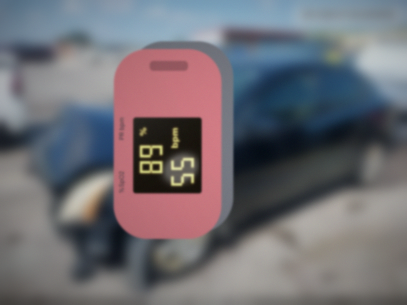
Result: 55,bpm
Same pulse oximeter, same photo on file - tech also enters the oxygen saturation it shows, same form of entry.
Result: 89,%
